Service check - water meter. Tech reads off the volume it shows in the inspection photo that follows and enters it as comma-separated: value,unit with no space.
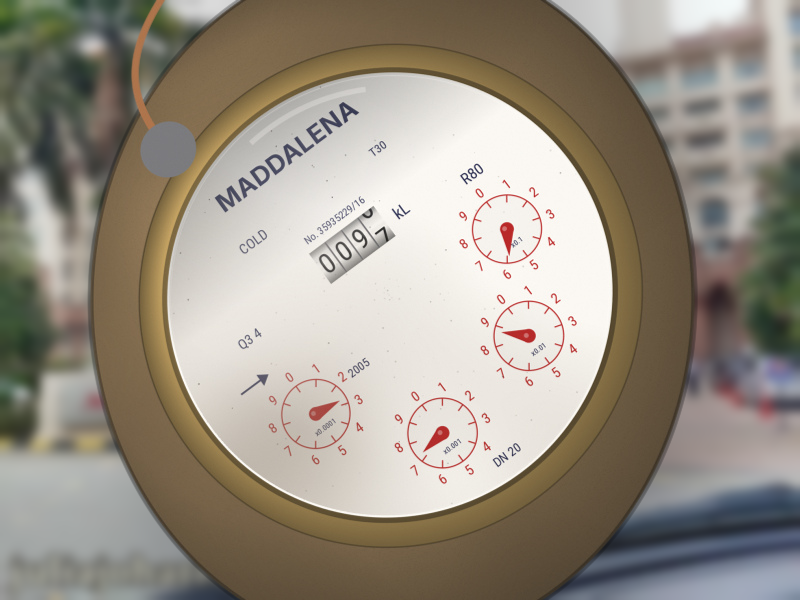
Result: 96.5872,kL
